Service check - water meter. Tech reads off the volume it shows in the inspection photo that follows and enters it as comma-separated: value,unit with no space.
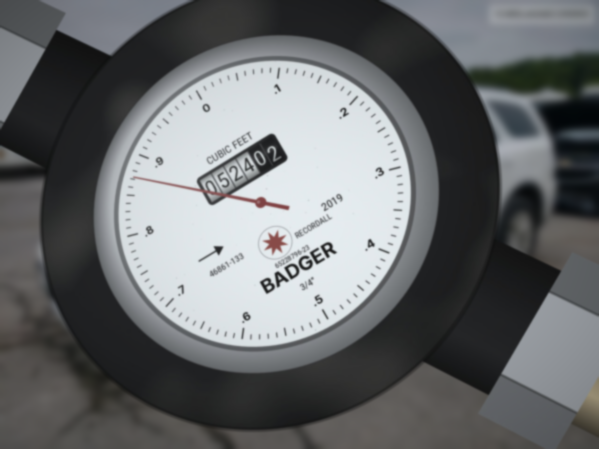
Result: 52401.87,ft³
